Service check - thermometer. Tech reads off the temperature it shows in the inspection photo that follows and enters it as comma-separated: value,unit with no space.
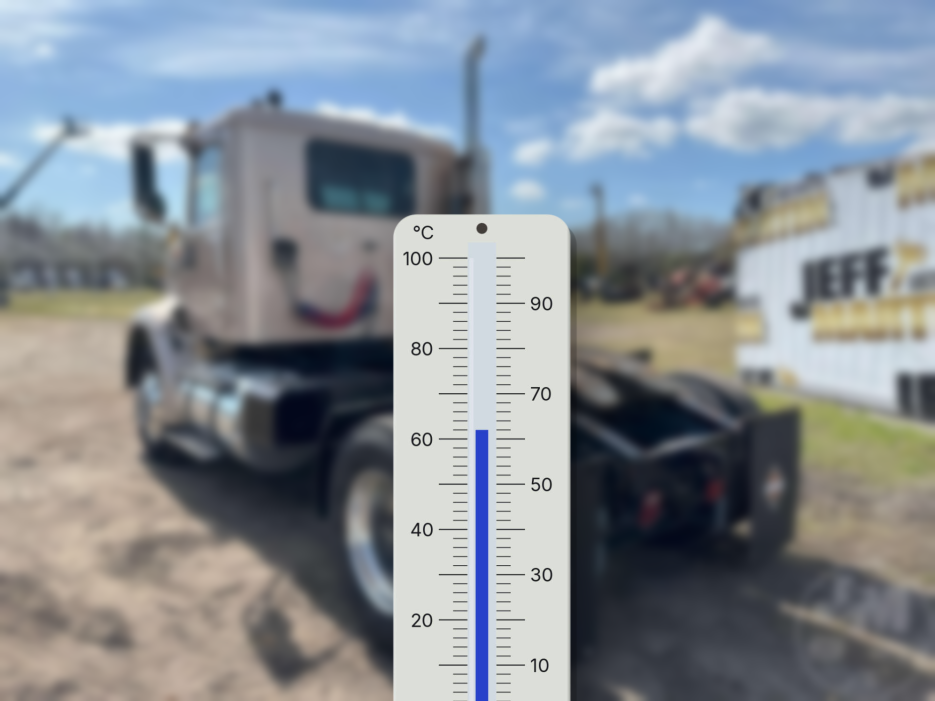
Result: 62,°C
